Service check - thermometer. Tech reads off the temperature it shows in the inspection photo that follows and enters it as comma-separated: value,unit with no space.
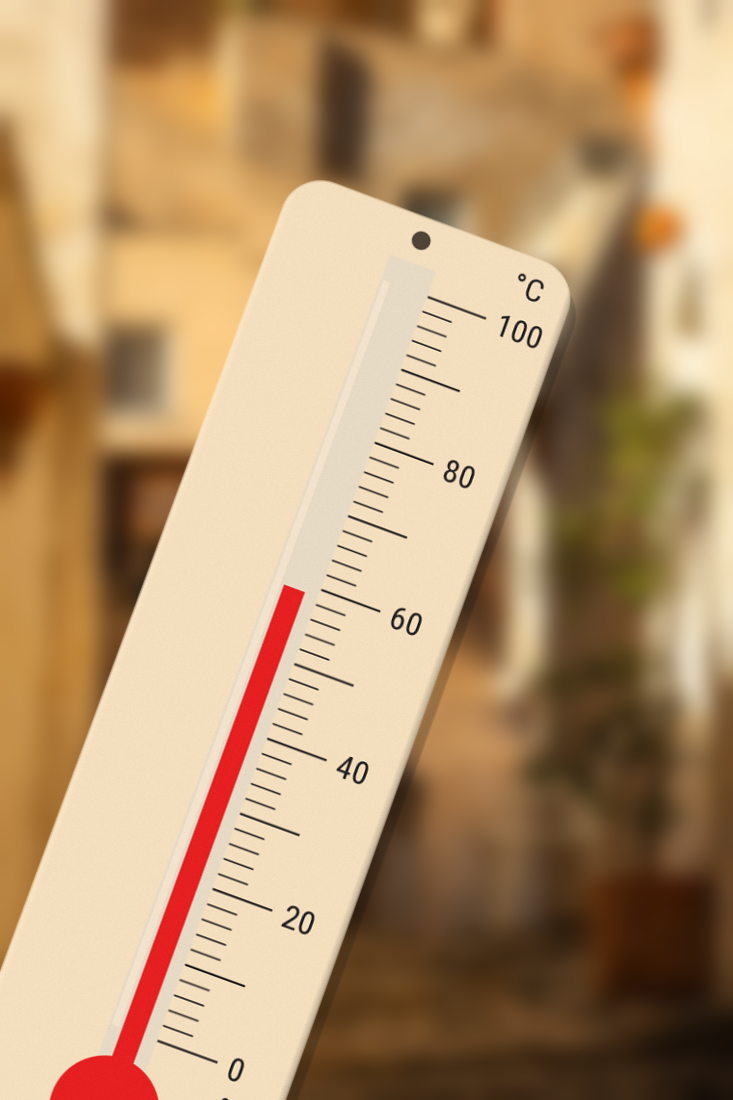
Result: 59,°C
